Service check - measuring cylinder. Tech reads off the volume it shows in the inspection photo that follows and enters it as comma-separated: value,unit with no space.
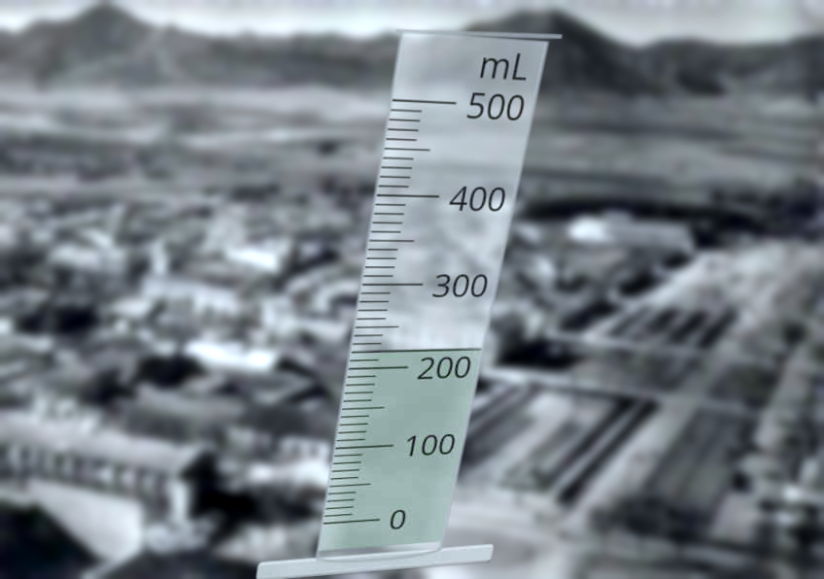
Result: 220,mL
